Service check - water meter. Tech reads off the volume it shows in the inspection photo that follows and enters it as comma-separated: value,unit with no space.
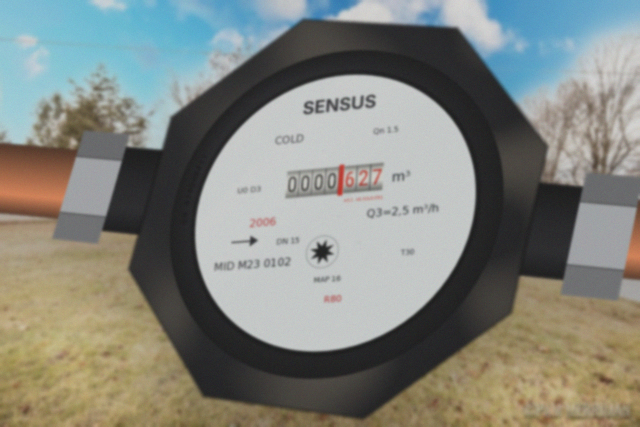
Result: 0.627,m³
